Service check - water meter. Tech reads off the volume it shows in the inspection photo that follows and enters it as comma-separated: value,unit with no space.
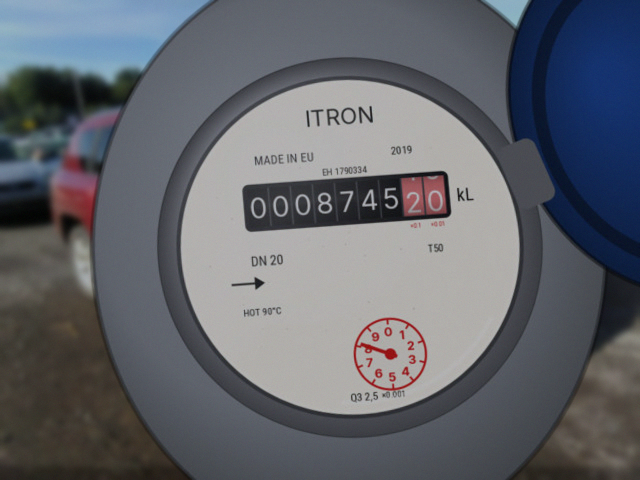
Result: 8745.198,kL
